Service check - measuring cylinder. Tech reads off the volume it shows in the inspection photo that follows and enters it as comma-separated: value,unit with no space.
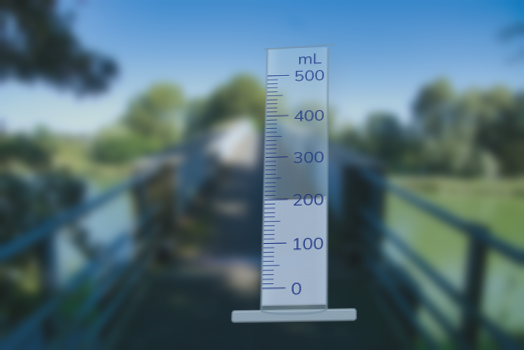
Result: 200,mL
